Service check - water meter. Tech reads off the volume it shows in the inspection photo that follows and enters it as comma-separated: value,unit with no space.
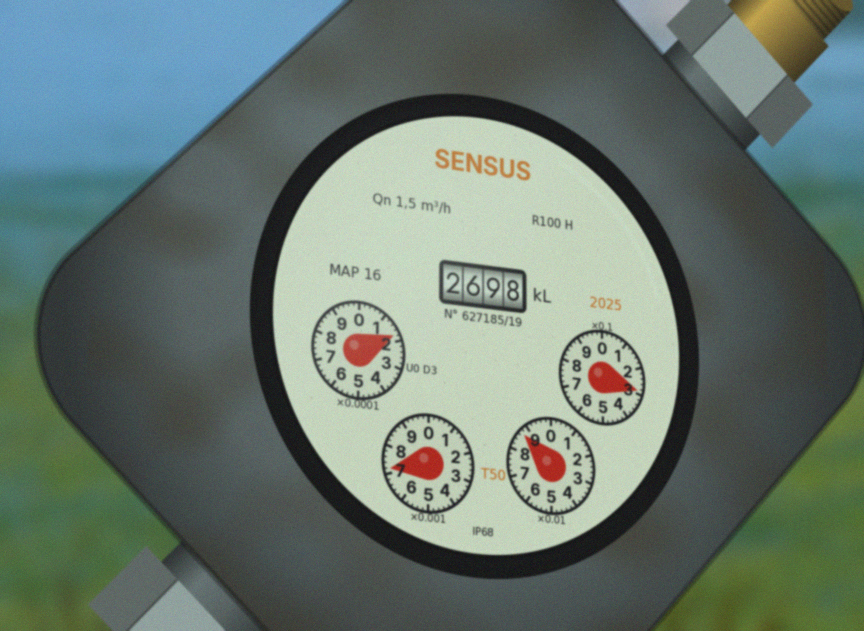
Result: 2698.2871,kL
